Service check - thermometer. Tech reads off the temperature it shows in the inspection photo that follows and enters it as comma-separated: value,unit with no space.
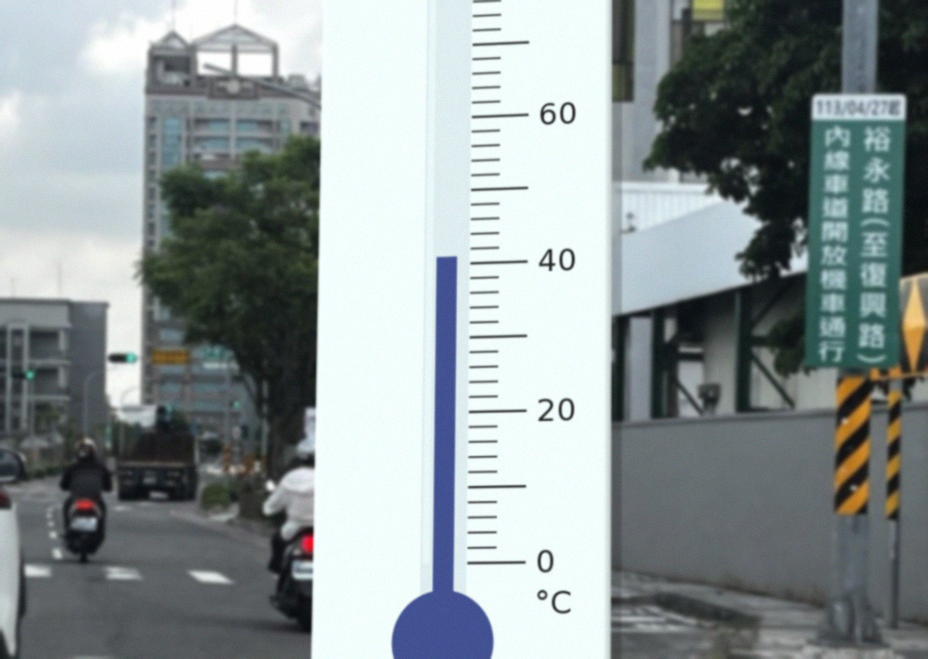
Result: 41,°C
